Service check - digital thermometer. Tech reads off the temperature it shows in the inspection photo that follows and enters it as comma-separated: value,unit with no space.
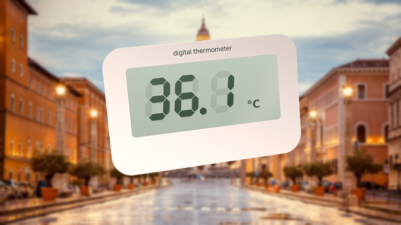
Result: 36.1,°C
